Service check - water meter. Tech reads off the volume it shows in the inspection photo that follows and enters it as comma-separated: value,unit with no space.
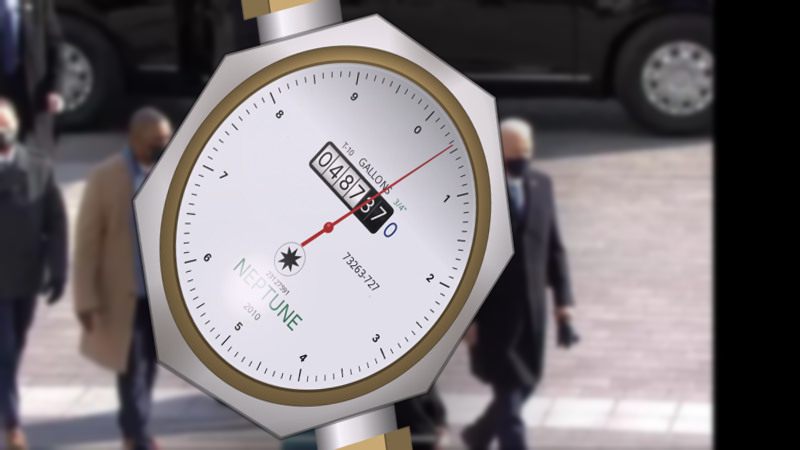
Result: 487370.4,gal
